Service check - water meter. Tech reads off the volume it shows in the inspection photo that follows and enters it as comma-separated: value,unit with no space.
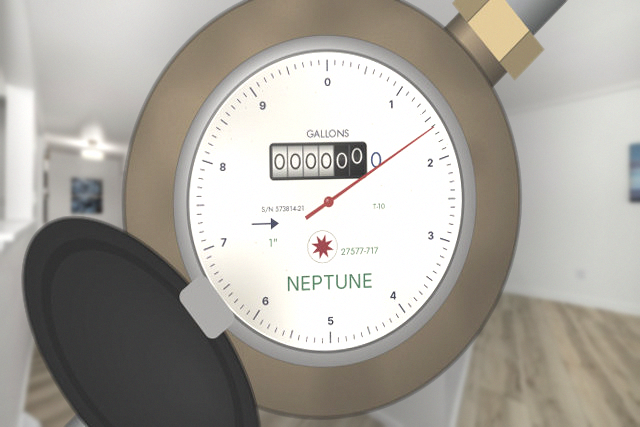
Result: 1.6,gal
